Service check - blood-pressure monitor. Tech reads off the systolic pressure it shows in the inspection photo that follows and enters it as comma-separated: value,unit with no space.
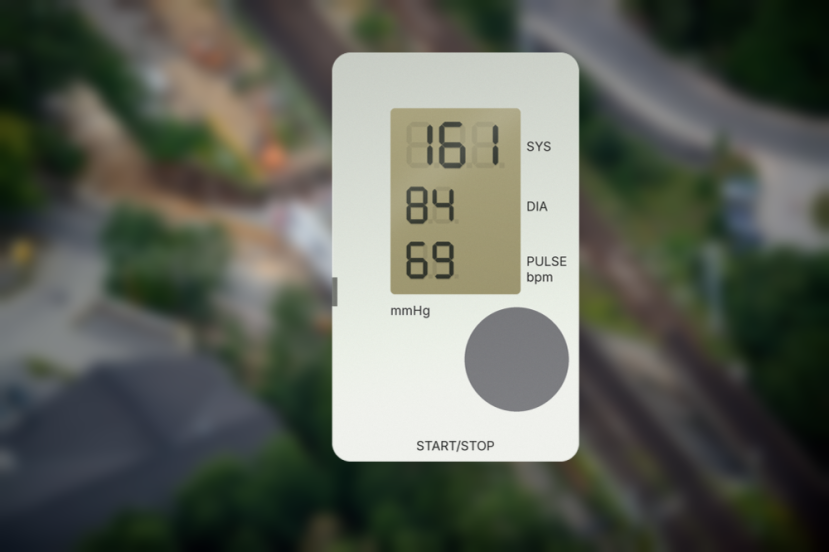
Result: 161,mmHg
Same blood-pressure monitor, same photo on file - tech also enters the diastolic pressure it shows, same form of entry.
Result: 84,mmHg
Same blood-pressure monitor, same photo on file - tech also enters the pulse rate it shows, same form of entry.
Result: 69,bpm
